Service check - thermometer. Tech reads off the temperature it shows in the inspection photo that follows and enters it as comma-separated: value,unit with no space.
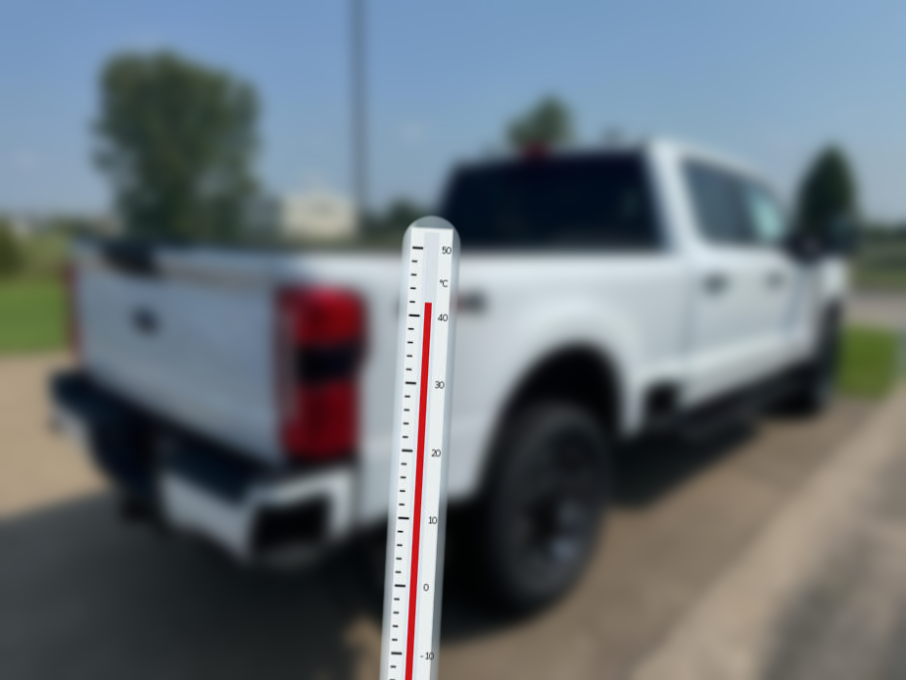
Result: 42,°C
